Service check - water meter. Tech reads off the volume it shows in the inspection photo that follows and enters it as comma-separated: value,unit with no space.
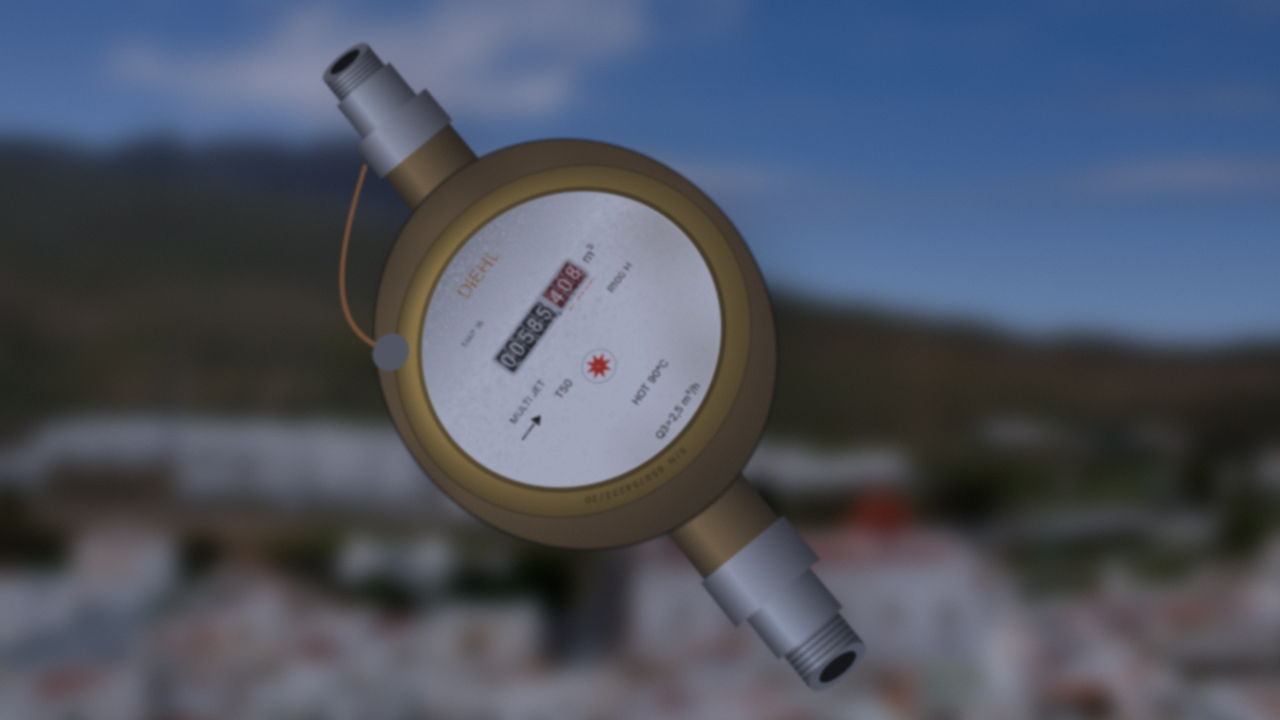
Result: 585.408,m³
